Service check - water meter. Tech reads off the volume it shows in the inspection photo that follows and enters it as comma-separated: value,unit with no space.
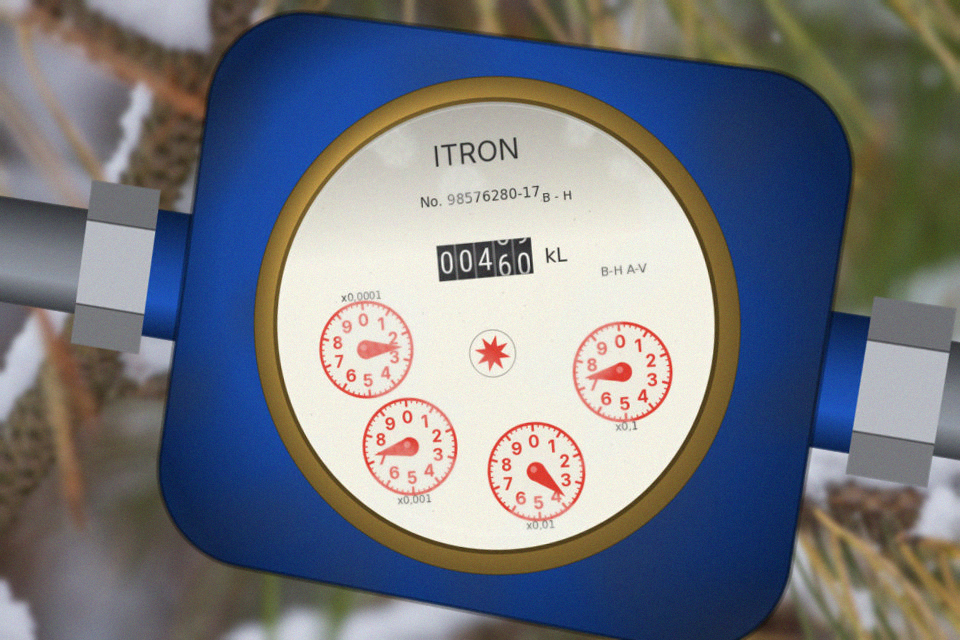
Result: 459.7372,kL
